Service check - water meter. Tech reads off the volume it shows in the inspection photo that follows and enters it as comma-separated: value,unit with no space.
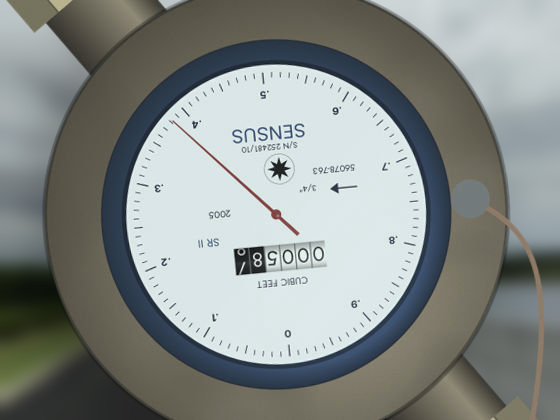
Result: 587.38,ft³
